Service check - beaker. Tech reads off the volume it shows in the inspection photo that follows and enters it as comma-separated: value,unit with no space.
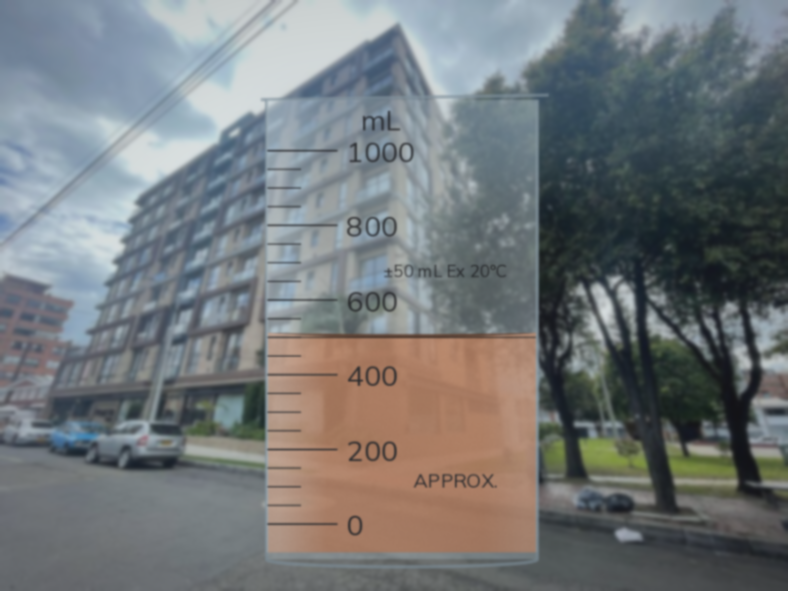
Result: 500,mL
